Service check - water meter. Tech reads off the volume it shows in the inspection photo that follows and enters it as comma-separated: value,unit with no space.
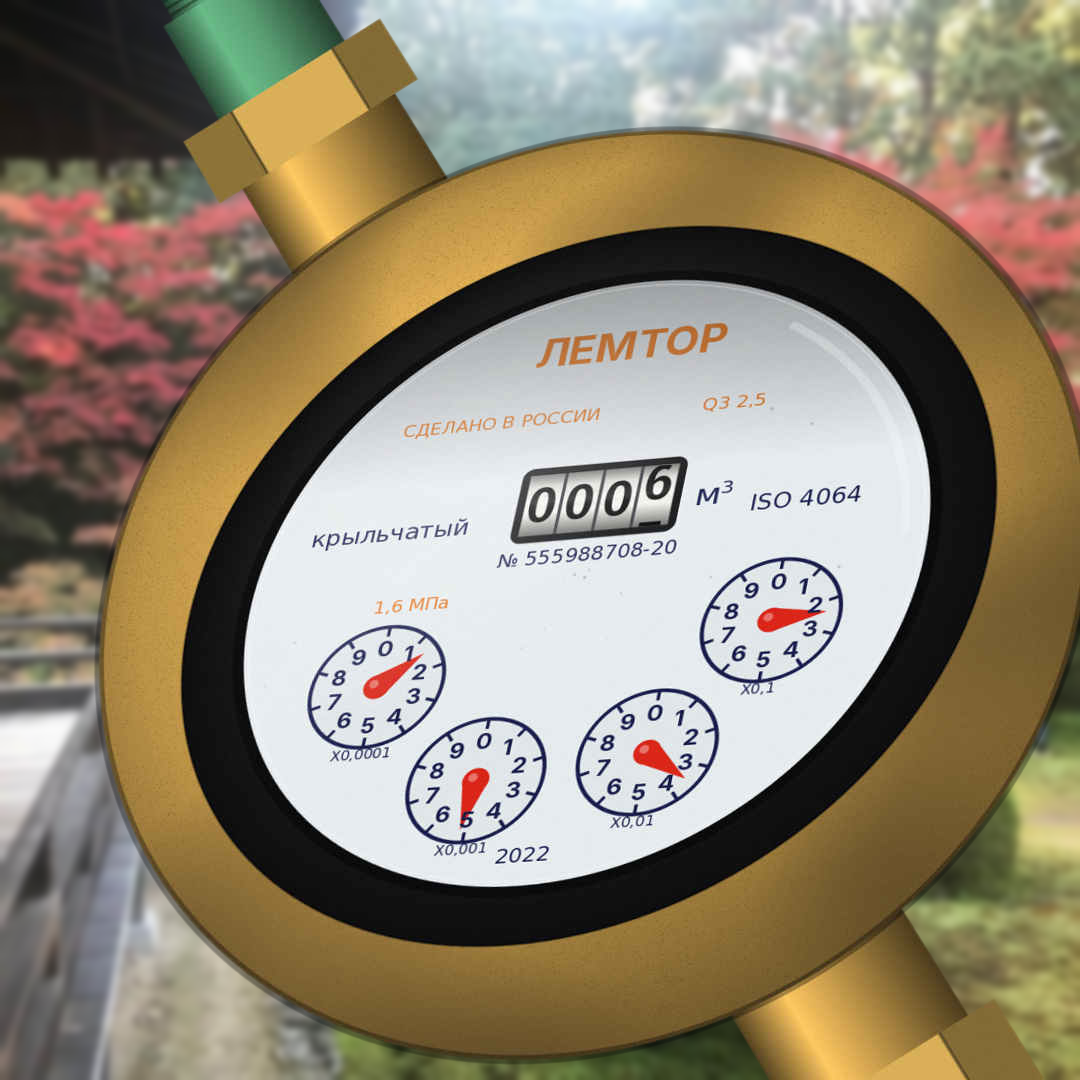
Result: 6.2351,m³
